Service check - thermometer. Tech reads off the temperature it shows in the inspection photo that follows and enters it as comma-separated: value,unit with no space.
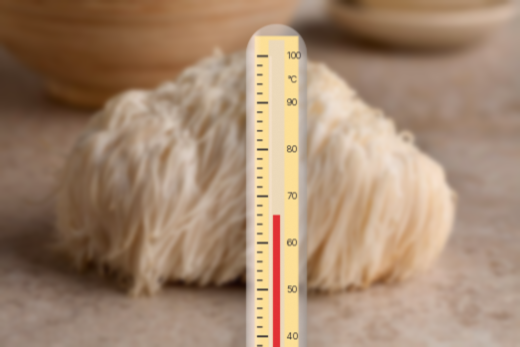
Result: 66,°C
